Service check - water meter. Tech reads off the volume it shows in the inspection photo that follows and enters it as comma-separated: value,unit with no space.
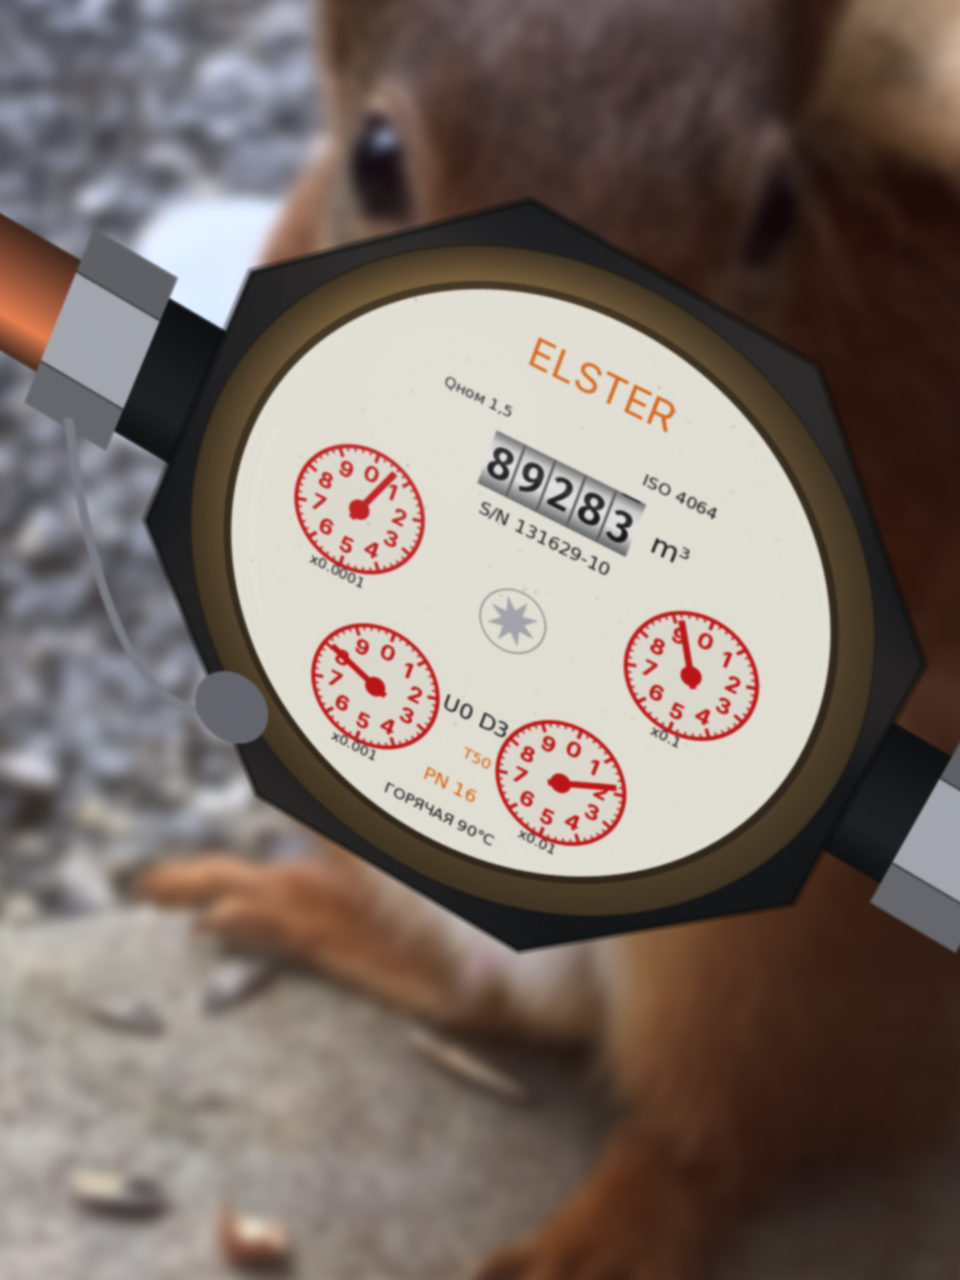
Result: 89282.9180,m³
